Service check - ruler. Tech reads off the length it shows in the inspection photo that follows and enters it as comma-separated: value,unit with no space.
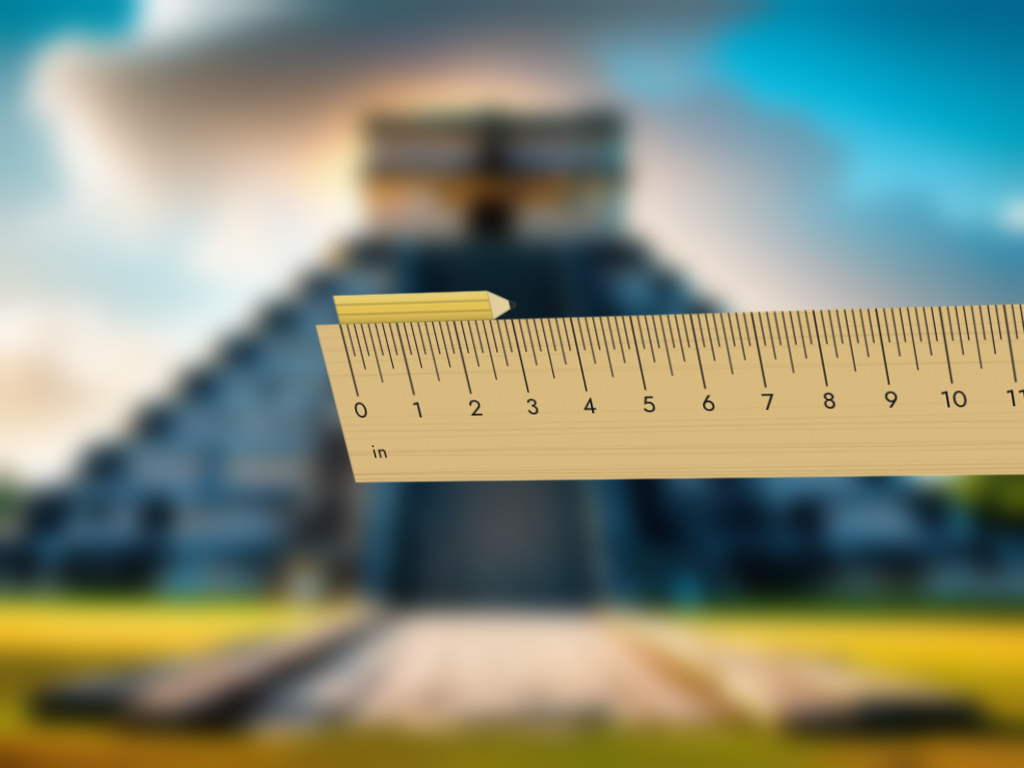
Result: 3.125,in
